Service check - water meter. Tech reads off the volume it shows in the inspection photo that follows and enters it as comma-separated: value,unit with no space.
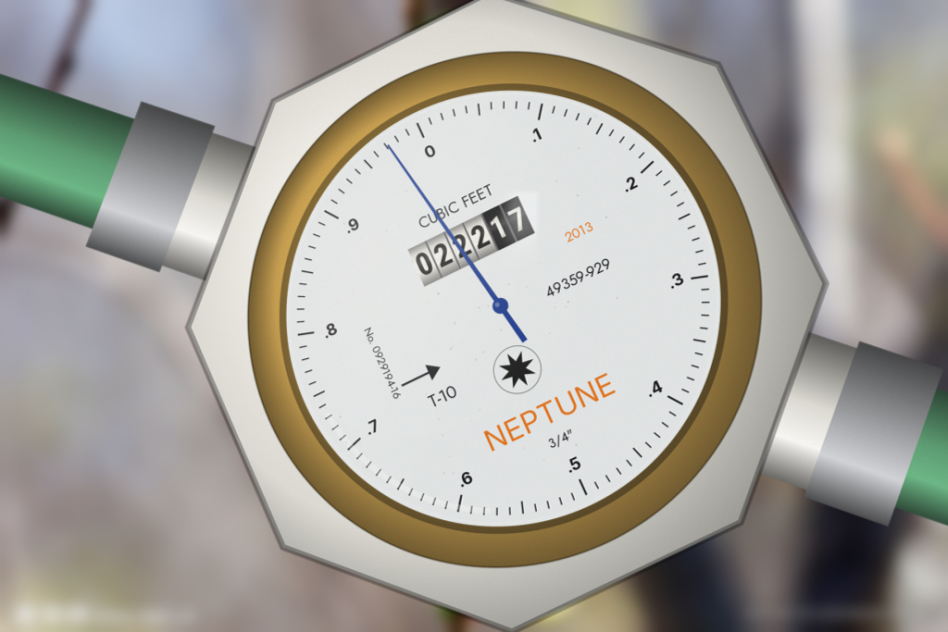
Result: 22216.97,ft³
